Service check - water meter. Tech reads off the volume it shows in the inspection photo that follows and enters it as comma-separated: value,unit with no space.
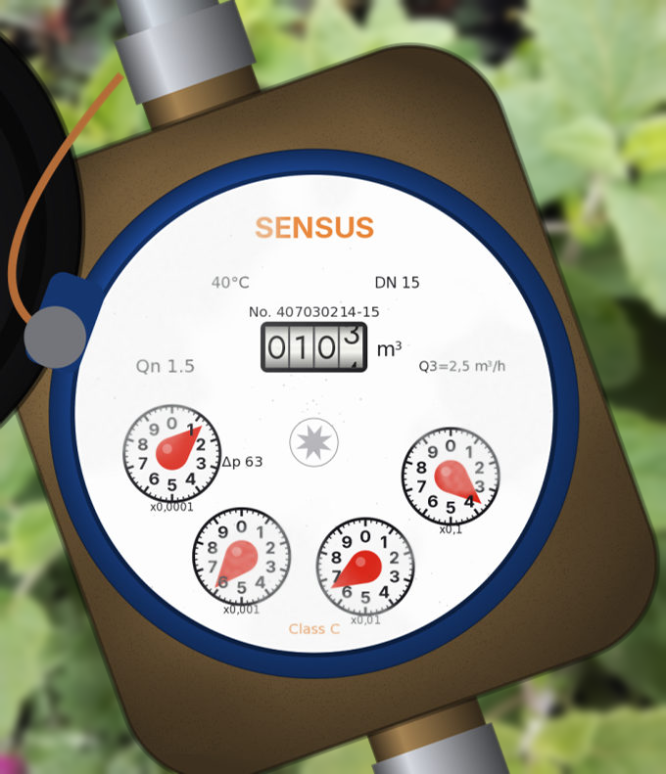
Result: 103.3661,m³
